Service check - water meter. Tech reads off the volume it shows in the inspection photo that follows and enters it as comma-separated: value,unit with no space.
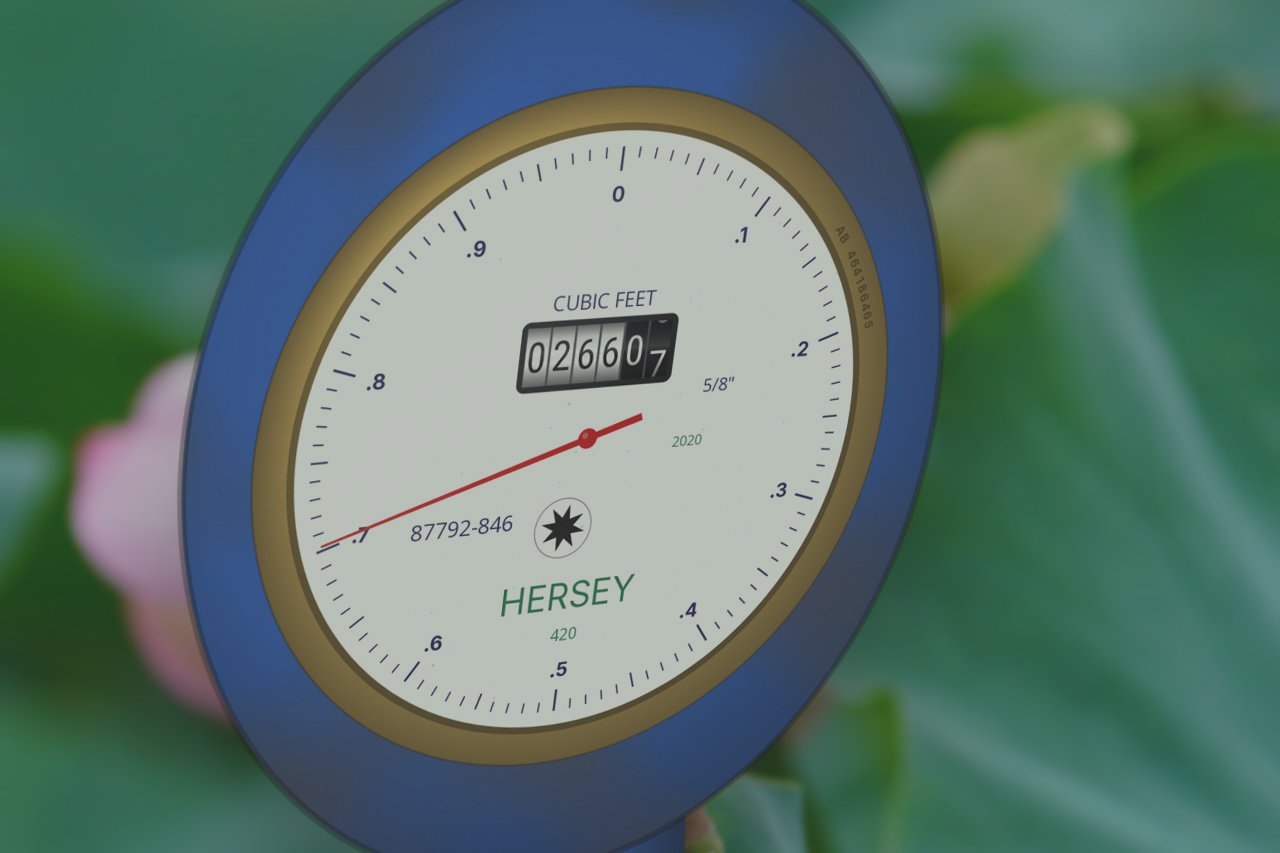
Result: 26606.70,ft³
